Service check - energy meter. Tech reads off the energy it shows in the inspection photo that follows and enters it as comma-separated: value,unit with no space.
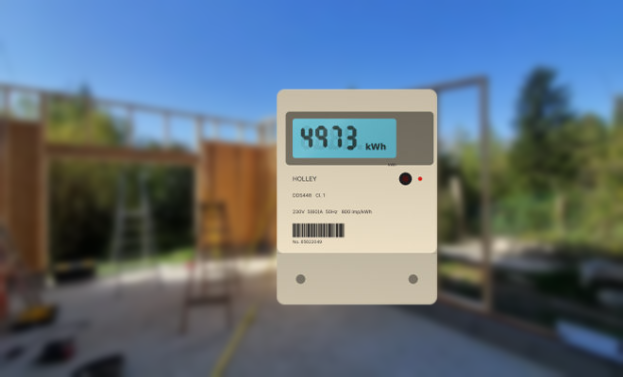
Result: 4973,kWh
